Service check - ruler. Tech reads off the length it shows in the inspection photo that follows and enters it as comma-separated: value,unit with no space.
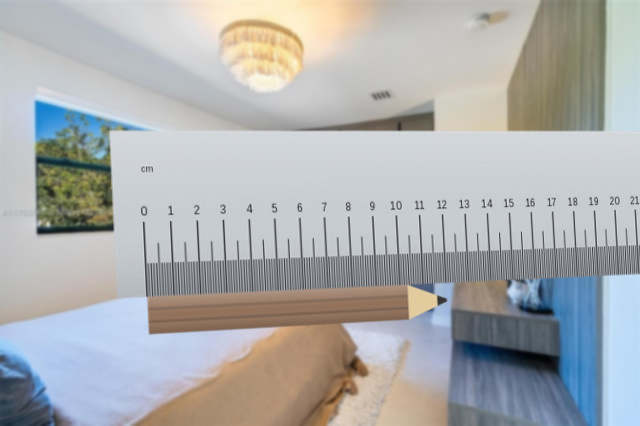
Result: 12,cm
